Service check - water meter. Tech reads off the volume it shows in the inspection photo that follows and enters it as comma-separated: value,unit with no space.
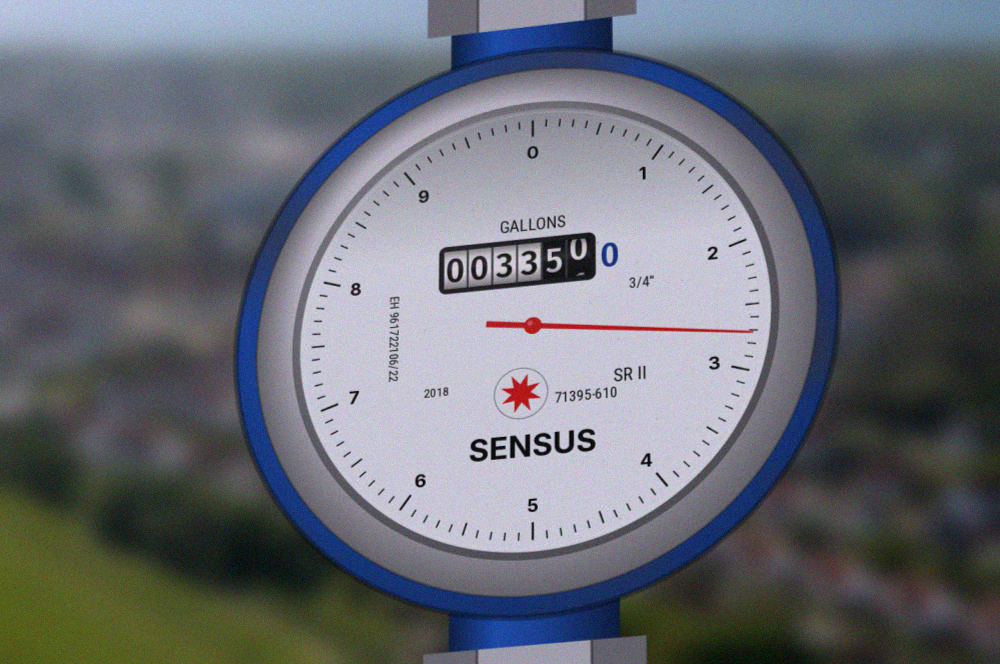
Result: 33502.7,gal
